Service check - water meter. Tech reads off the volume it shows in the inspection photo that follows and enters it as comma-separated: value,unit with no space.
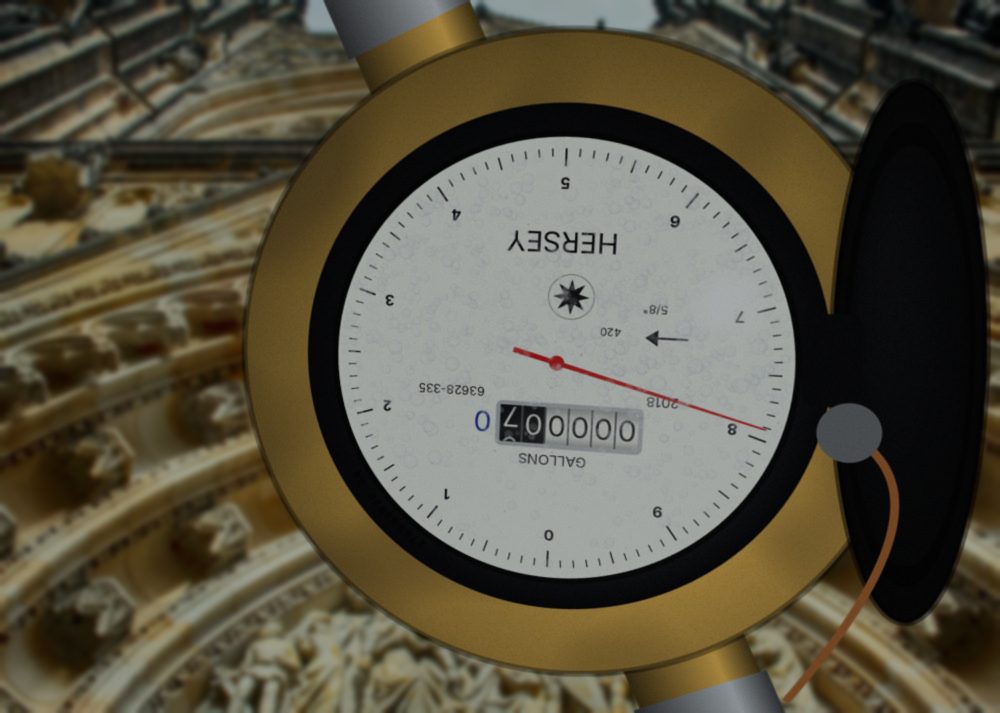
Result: 67.9,gal
